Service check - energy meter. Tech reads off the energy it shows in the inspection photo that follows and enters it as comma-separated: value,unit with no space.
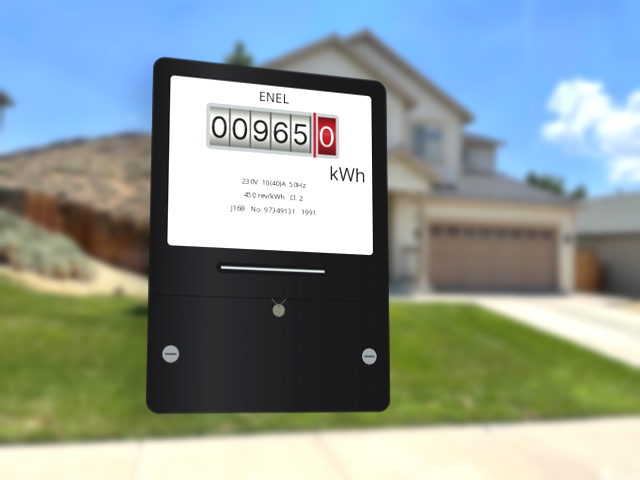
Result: 965.0,kWh
